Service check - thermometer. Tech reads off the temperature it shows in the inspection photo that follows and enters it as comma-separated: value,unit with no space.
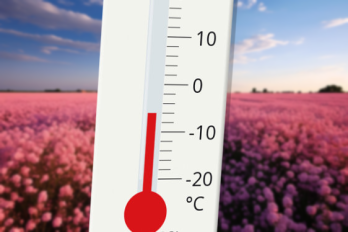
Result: -6,°C
